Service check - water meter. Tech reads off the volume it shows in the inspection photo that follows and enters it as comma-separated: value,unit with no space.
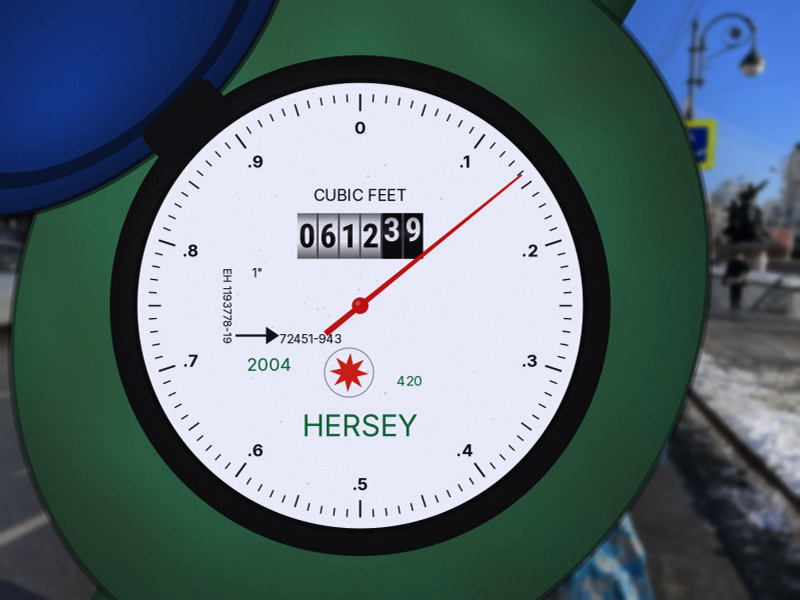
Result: 61239.14,ft³
